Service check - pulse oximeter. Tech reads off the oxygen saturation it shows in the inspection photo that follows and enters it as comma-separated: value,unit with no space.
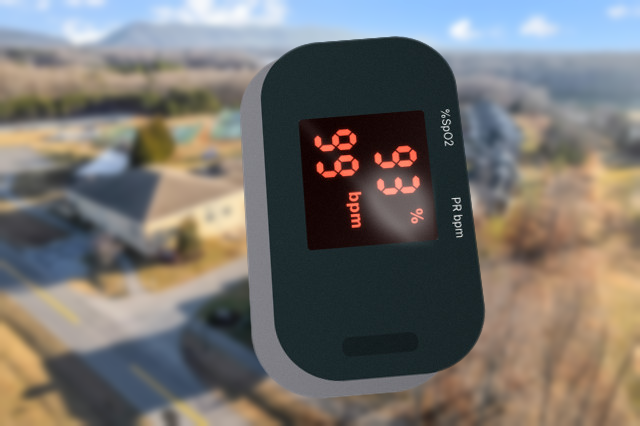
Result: 93,%
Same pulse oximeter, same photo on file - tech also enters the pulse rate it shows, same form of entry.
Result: 99,bpm
